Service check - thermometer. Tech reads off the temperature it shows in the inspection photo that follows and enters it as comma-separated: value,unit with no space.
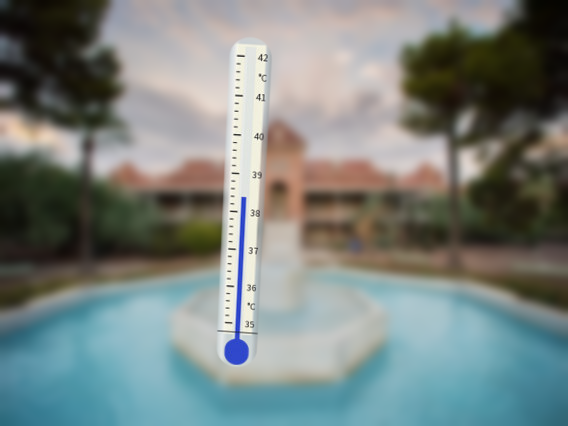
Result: 38.4,°C
